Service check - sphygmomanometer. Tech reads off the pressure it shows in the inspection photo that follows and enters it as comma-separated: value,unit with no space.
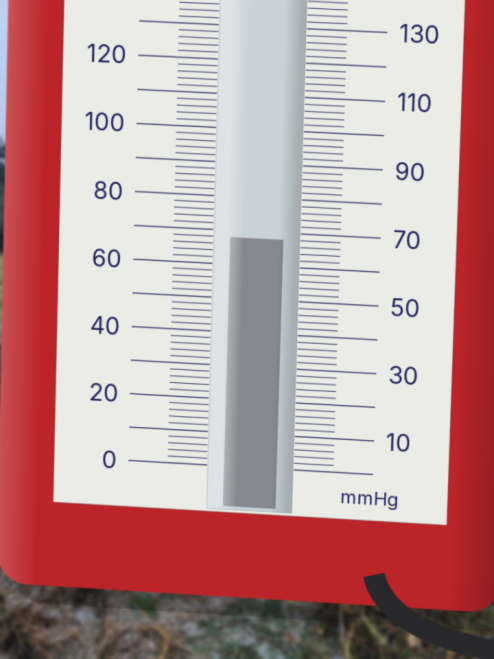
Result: 68,mmHg
